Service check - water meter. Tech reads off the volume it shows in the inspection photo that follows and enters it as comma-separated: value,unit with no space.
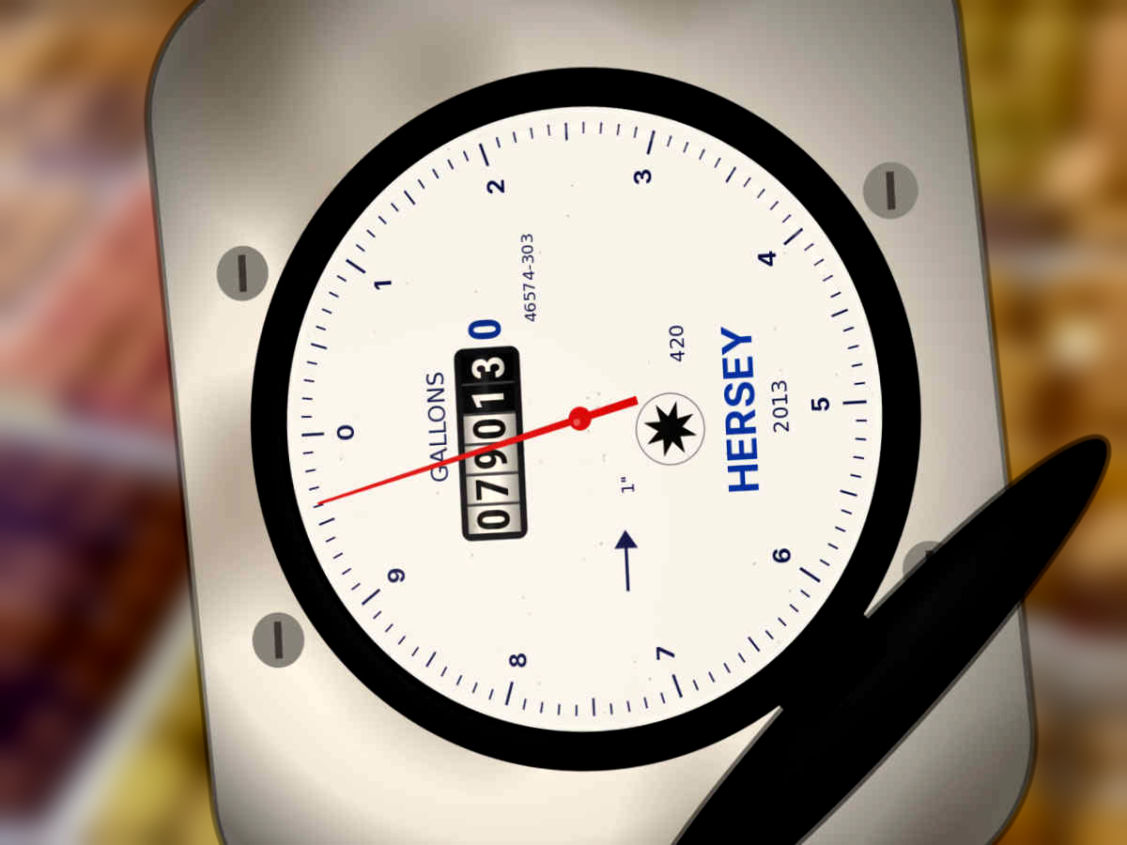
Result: 790129.6,gal
